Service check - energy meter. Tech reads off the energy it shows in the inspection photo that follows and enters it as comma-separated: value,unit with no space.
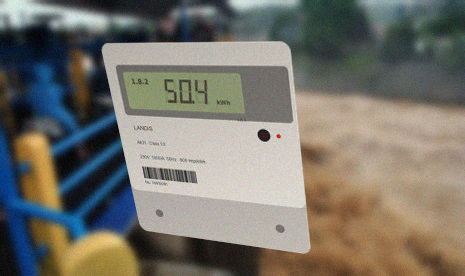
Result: 50.4,kWh
